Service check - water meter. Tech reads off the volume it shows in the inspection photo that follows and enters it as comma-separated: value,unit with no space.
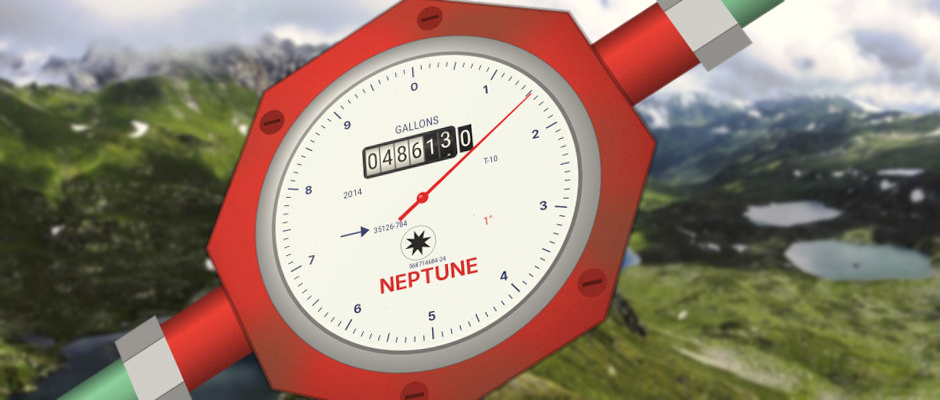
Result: 486131.5,gal
